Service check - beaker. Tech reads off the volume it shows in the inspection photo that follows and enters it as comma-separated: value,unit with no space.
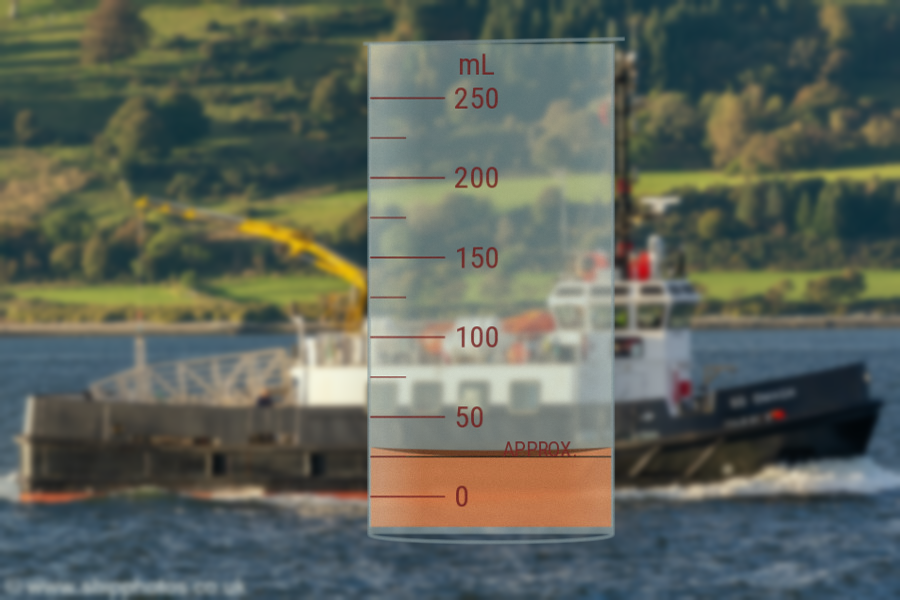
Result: 25,mL
